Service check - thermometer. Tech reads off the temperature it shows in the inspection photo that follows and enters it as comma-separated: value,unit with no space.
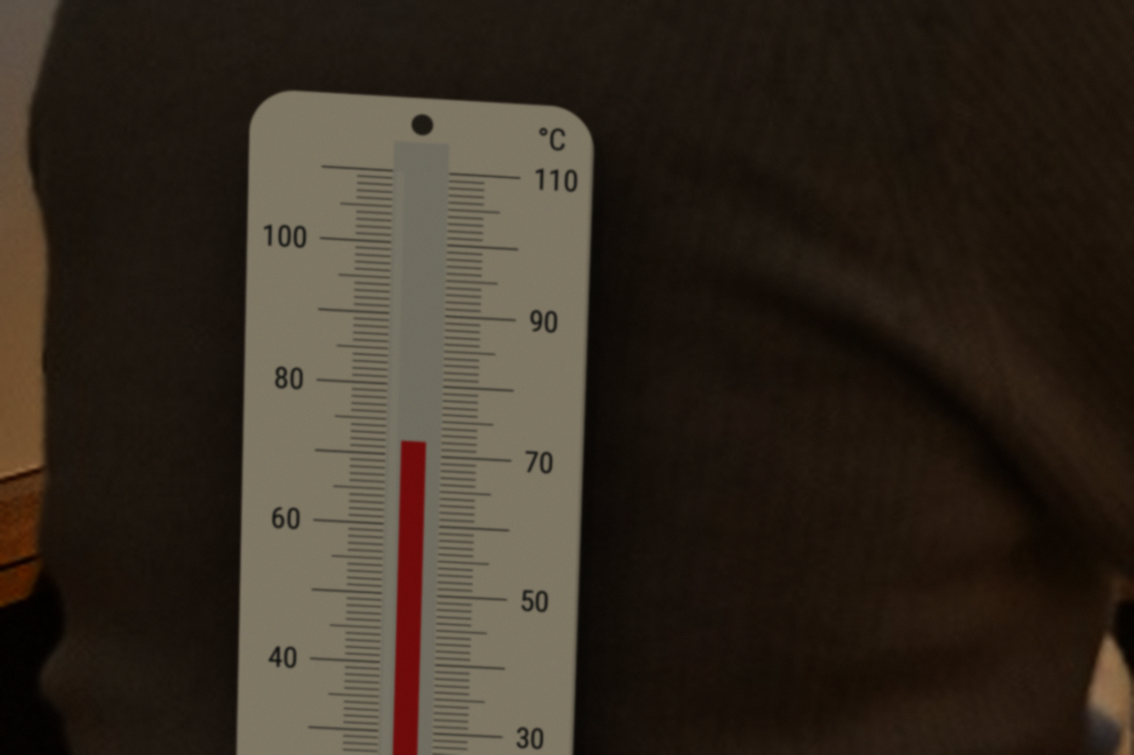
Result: 72,°C
